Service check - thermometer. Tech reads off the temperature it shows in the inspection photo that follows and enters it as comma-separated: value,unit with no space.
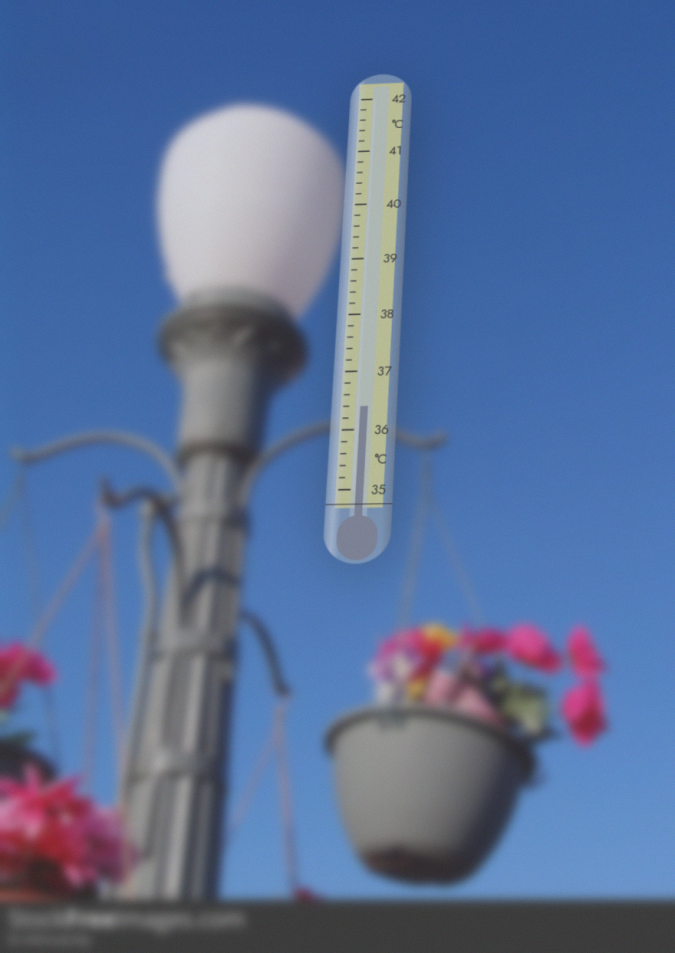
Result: 36.4,°C
